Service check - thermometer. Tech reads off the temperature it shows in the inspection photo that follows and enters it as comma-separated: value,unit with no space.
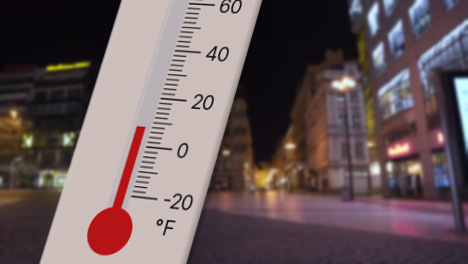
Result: 8,°F
